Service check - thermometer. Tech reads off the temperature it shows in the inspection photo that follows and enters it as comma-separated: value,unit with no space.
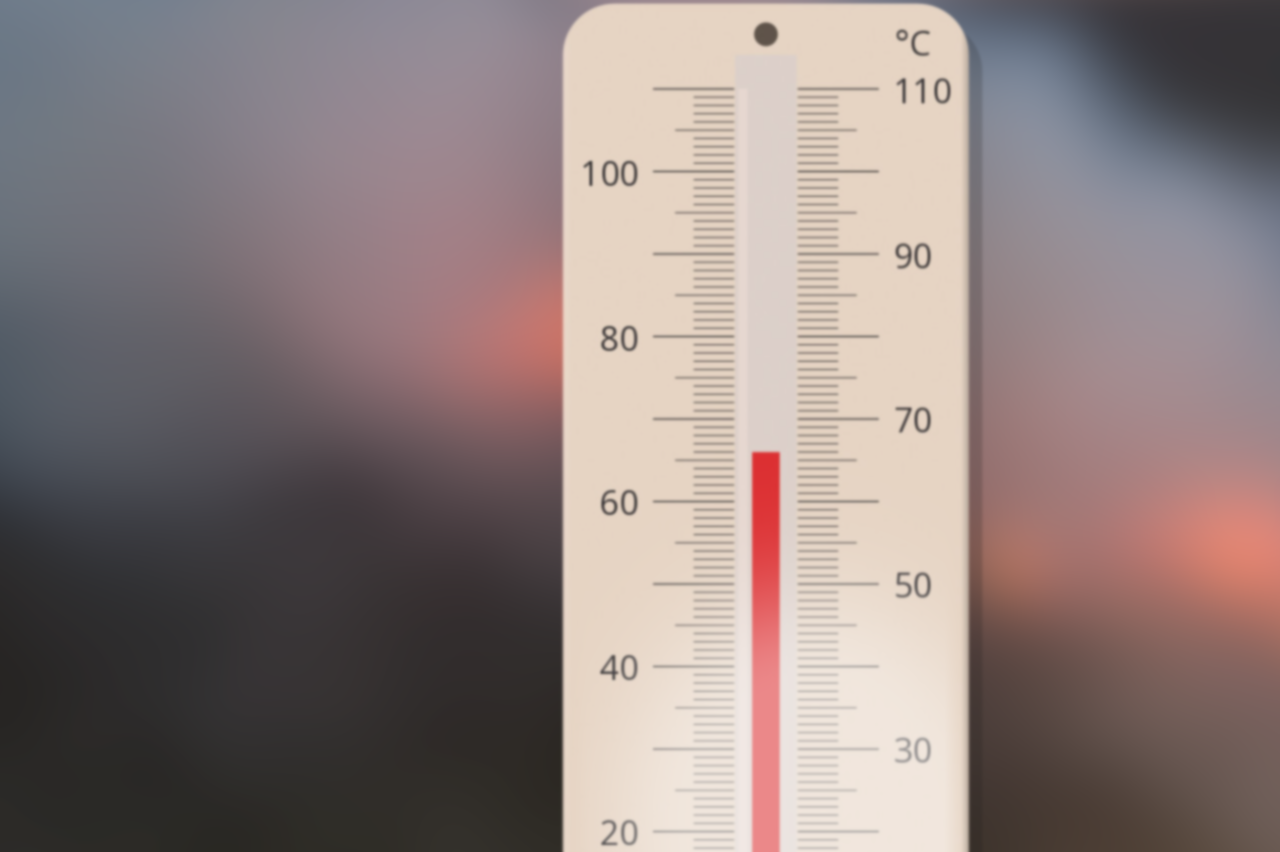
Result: 66,°C
